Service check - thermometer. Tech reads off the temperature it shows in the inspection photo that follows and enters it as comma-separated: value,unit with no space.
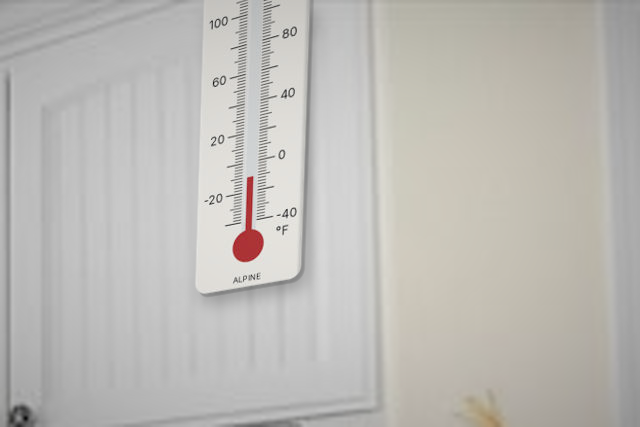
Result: -10,°F
